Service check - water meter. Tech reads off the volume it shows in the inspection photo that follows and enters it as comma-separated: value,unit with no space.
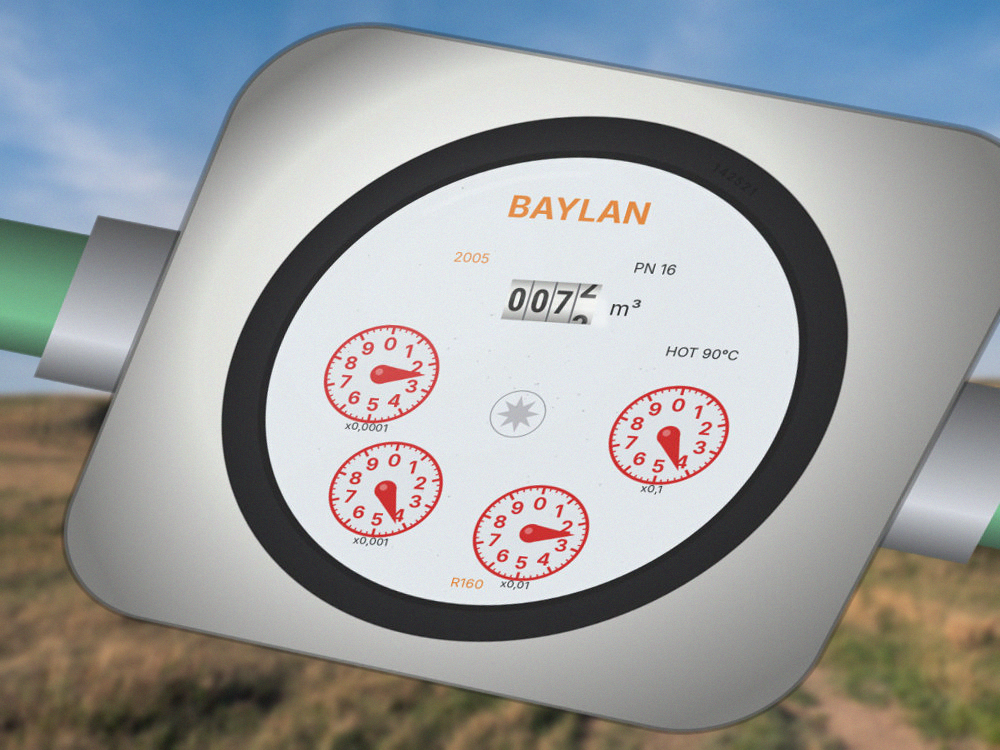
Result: 72.4242,m³
